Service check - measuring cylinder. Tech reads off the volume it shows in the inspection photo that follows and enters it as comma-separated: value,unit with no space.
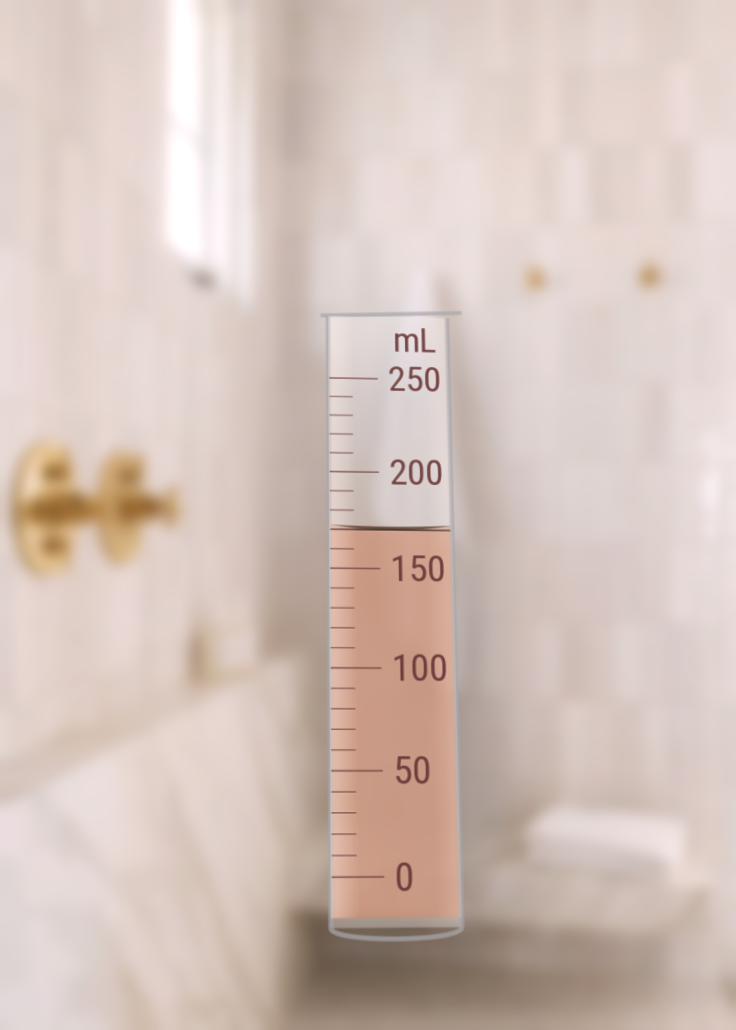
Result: 170,mL
